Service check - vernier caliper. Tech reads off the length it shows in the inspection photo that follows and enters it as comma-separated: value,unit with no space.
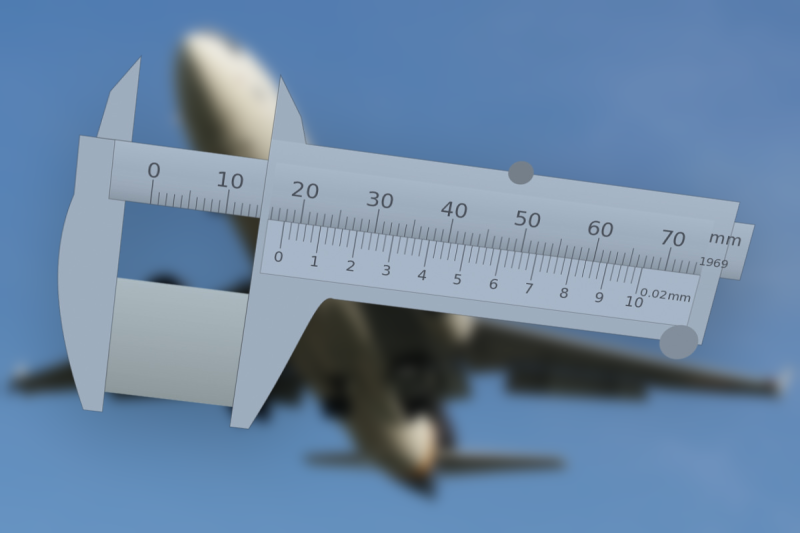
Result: 17.8,mm
